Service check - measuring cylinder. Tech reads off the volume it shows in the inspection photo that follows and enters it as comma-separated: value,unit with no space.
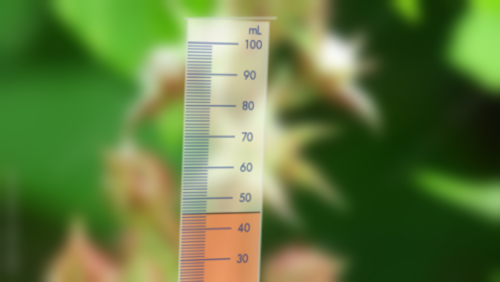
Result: 45,mL
